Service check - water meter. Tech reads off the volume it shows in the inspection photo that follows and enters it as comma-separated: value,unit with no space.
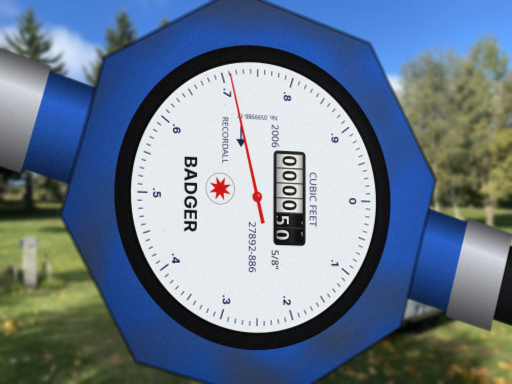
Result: 49.71,ft³
